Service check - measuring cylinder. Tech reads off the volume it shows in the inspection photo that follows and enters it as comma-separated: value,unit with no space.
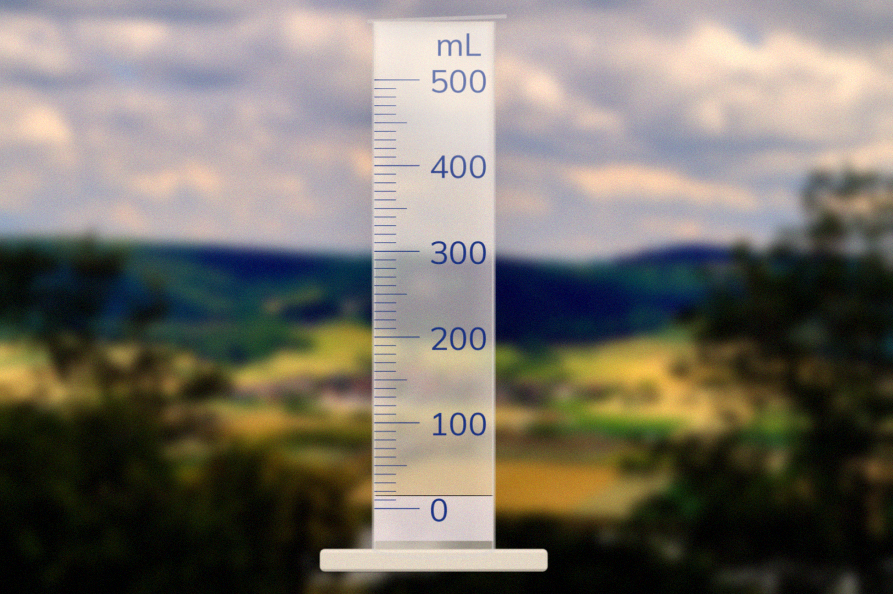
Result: 15,mL
